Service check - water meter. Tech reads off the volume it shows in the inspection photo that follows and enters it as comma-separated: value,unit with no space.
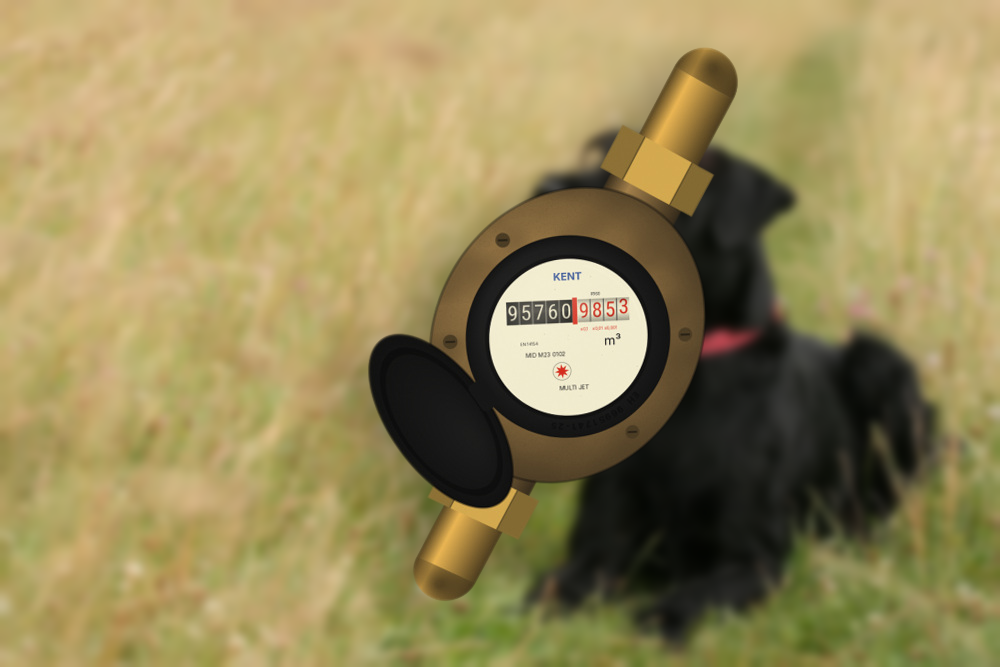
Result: 95760.9853,m³
